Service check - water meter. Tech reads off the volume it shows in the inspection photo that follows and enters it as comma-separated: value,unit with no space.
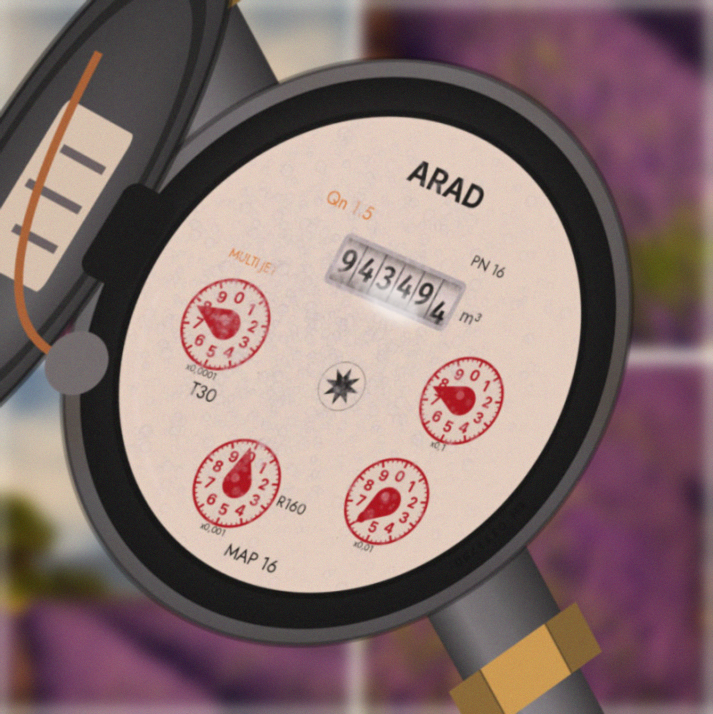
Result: 943493.7597,m³
